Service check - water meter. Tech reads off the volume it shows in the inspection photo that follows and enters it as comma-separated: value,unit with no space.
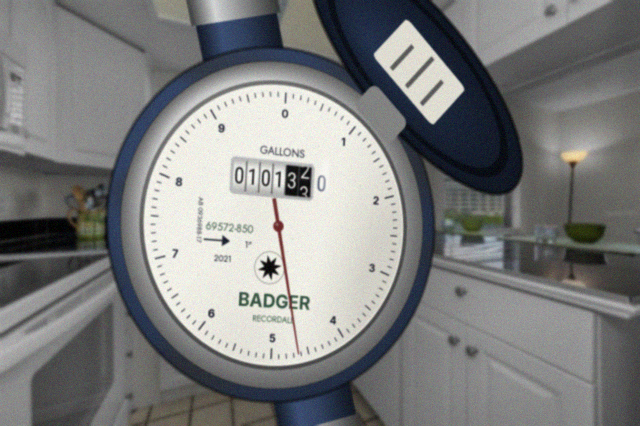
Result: 101324.6,gal
